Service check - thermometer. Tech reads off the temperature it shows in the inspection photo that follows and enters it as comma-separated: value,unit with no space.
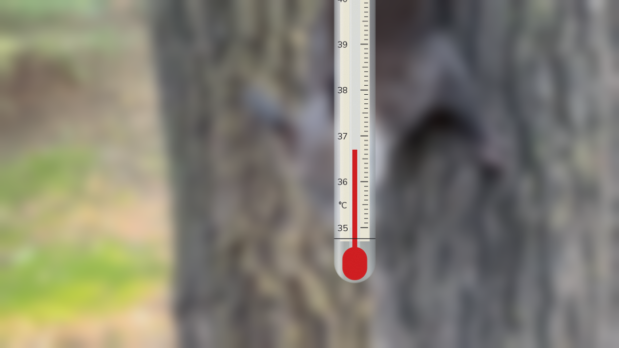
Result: 36.7,°C
